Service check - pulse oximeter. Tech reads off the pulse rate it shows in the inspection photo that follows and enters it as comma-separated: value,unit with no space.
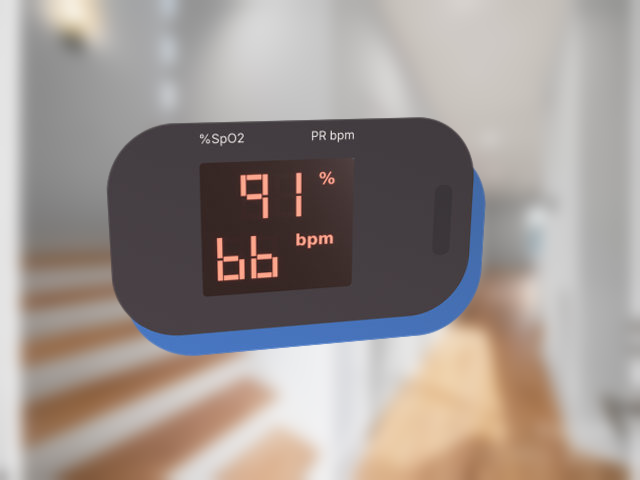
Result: 66,bpm
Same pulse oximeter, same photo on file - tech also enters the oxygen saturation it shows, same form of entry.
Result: 91,%
